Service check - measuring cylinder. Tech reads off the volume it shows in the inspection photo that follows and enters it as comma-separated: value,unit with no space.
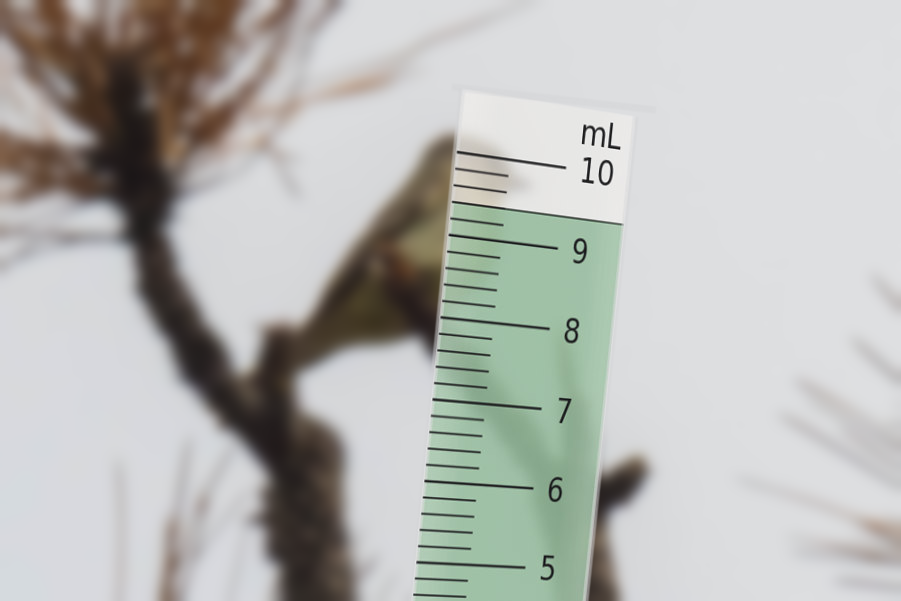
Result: 9.4,mL
